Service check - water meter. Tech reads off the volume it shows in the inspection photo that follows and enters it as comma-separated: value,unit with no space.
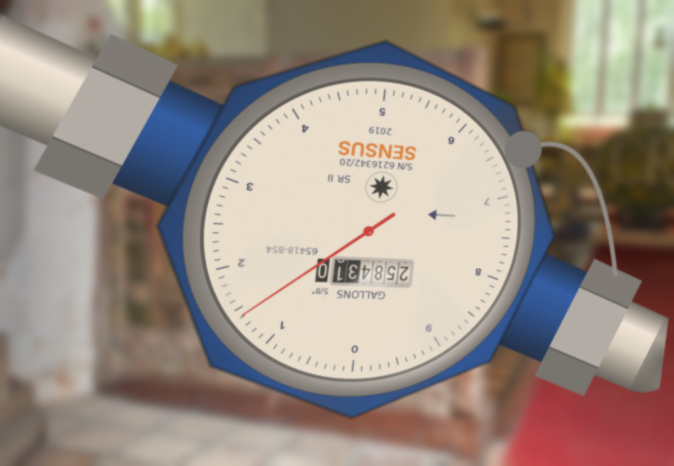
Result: 2584311.4,gal
